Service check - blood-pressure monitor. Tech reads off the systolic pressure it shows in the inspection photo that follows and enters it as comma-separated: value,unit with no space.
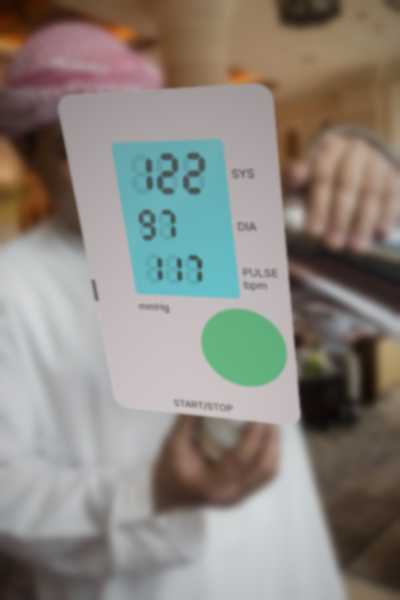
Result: 122,mmHg
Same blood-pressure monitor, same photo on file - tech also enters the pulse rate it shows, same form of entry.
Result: 117,bpm
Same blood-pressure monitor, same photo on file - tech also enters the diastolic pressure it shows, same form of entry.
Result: 97,mmHg
